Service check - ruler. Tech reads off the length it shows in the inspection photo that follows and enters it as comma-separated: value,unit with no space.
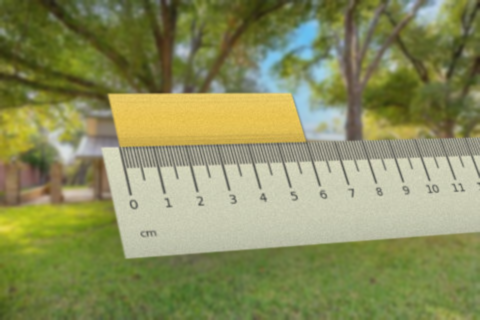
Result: 6,cm
